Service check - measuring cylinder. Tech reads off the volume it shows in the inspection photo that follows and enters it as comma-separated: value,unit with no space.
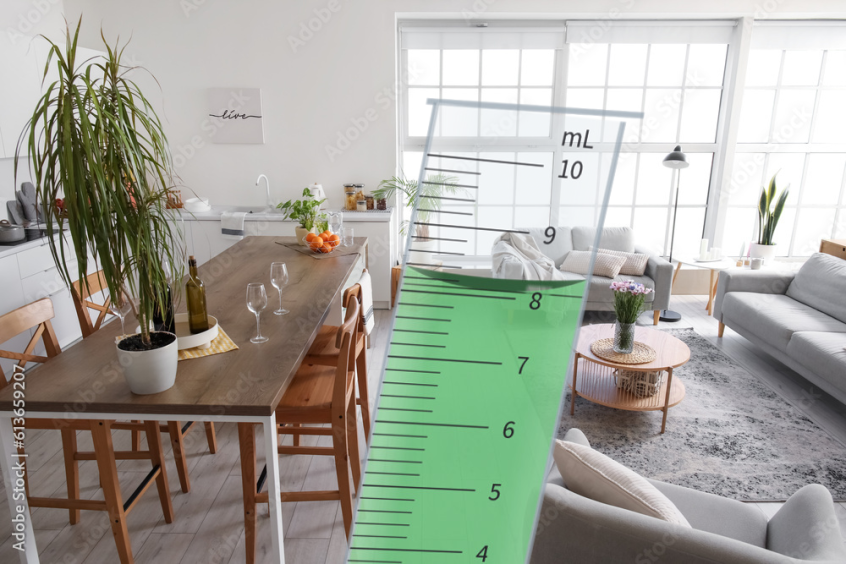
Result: 8.1,mL
